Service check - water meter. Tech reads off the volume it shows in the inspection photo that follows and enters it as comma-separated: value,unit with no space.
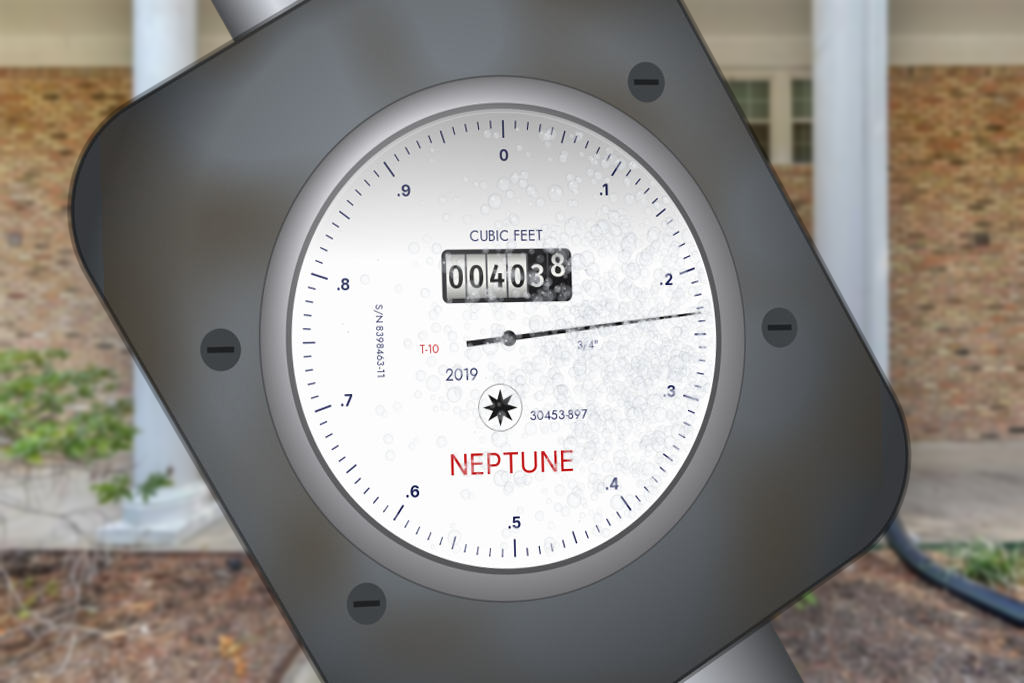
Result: 4038.23,ft³
